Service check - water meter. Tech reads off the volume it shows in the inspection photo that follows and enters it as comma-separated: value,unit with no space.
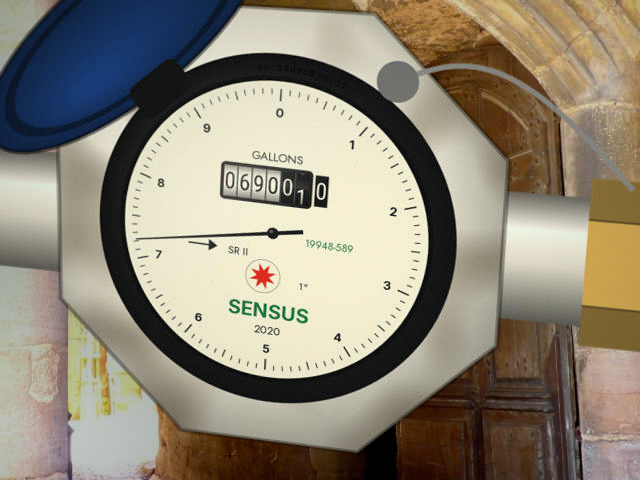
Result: 690007.2,gal
